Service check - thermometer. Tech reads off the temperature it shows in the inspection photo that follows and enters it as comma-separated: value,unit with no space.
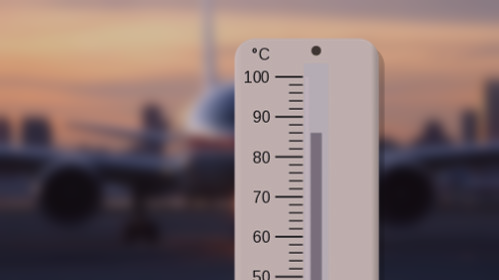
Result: 86,°C
